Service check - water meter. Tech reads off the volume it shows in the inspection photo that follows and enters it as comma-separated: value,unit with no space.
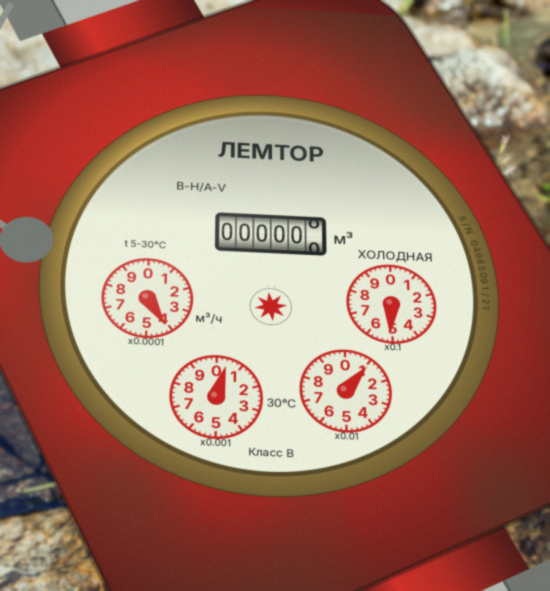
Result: 8.5104,m³
